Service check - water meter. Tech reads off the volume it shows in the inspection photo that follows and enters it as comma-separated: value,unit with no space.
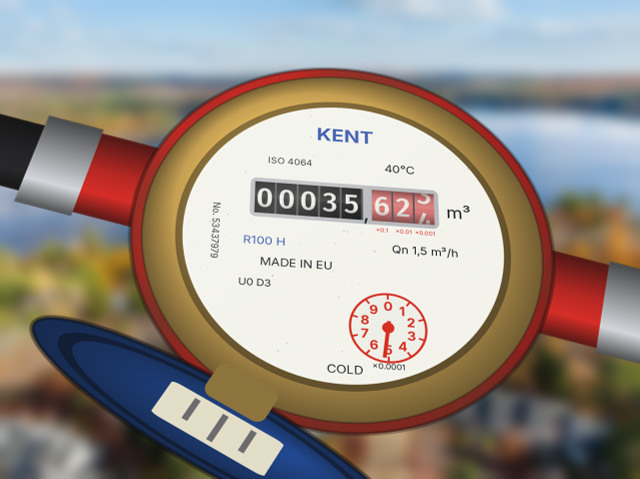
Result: 35.6235,m³
